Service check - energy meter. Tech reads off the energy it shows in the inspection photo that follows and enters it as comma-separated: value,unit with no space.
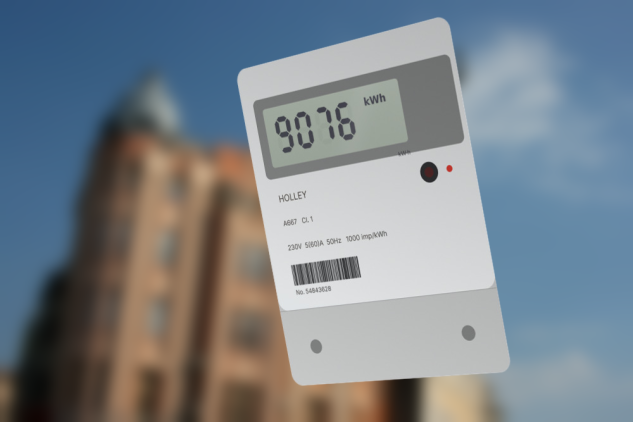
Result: 9076,kWh
